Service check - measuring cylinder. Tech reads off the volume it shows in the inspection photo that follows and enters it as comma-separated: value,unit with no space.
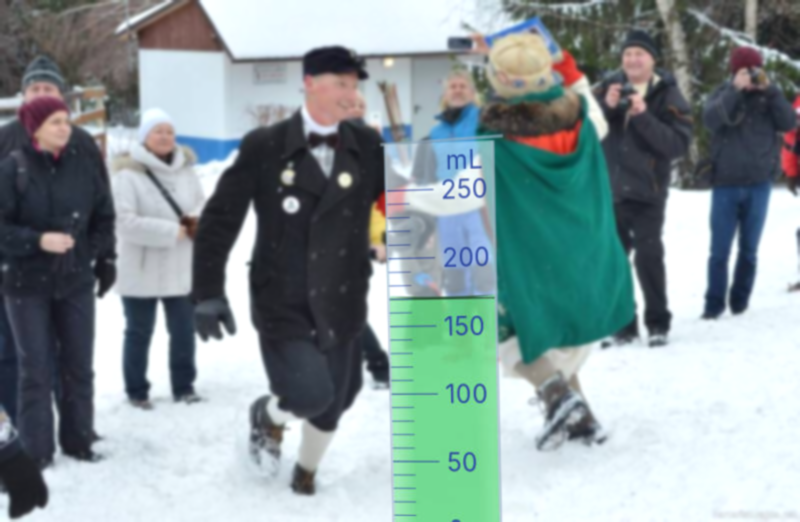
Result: 170,mL
